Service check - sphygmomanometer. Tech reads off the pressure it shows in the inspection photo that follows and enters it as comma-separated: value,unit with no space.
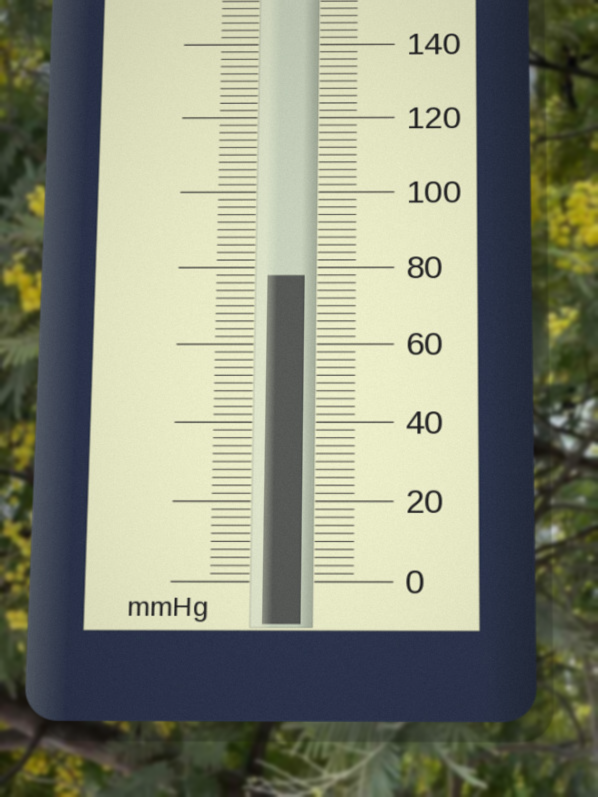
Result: 78,mmHg
